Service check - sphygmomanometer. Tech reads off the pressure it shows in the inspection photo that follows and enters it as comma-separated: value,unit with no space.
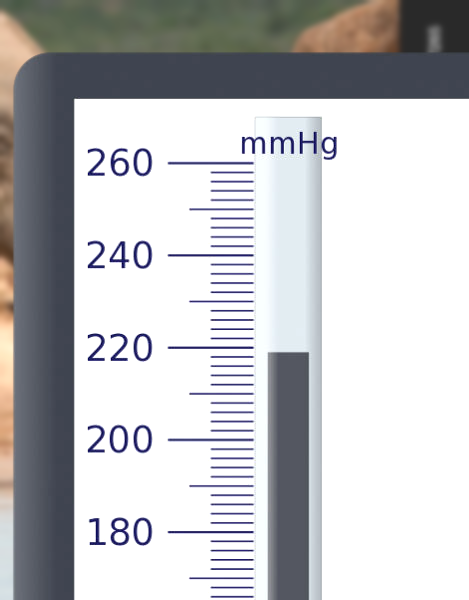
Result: 219,mmHg
